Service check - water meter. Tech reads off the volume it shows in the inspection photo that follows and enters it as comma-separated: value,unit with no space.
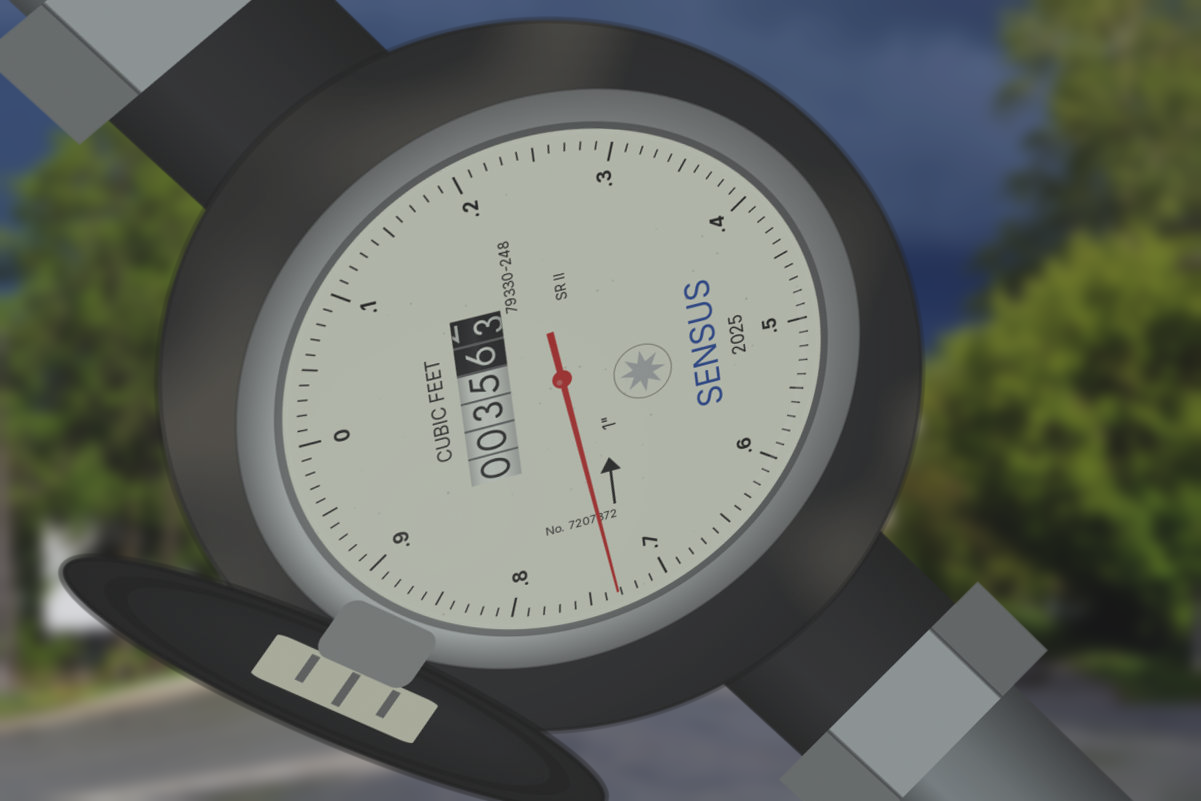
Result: 3562.73,ft³
